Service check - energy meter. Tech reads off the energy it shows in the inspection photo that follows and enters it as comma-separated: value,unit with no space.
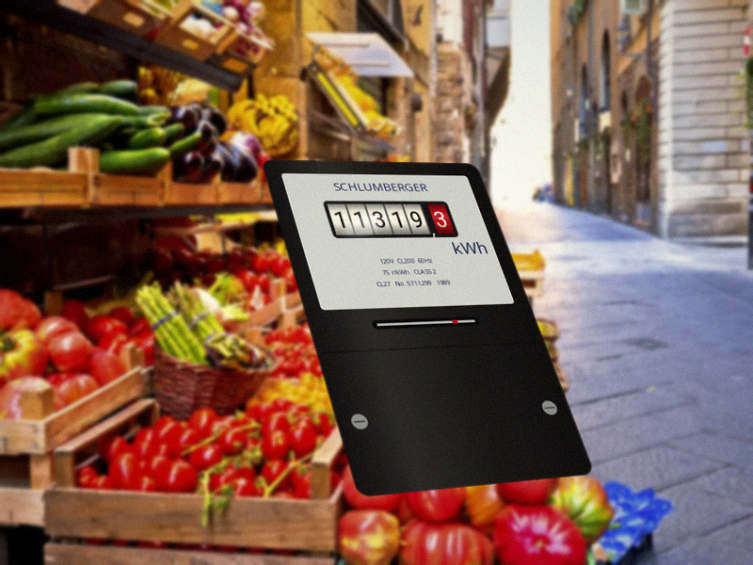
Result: 11319.3,kWh
